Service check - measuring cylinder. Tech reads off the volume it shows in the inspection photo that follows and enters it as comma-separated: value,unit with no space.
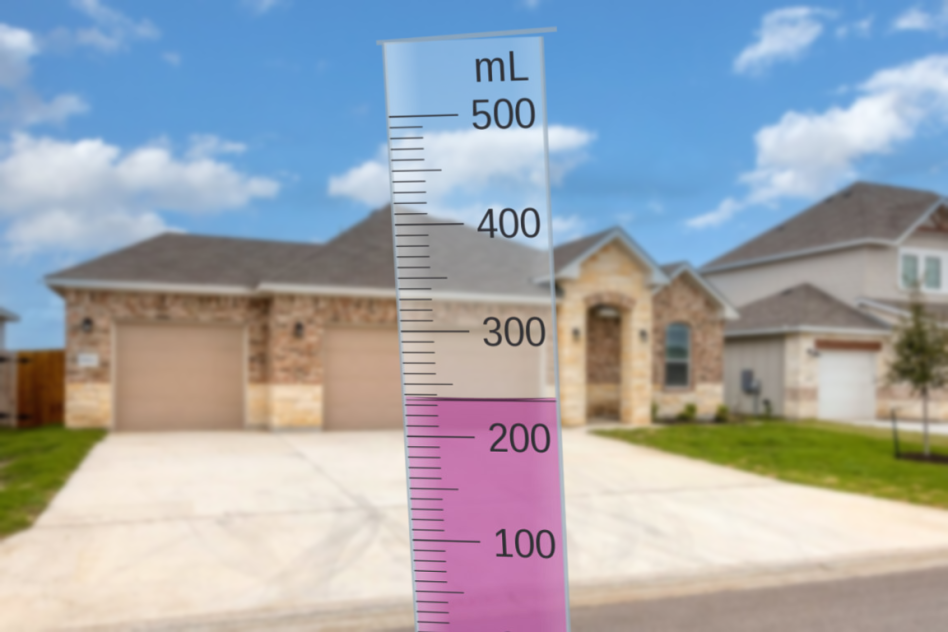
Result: 235,mL
